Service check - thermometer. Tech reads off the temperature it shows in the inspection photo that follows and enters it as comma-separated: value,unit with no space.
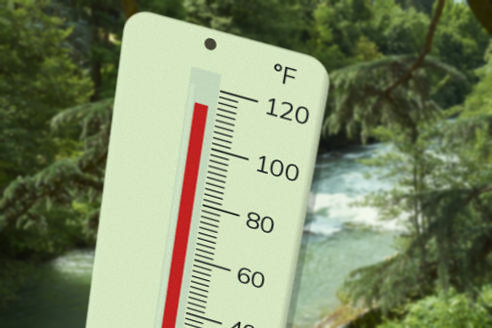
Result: 114,°F
